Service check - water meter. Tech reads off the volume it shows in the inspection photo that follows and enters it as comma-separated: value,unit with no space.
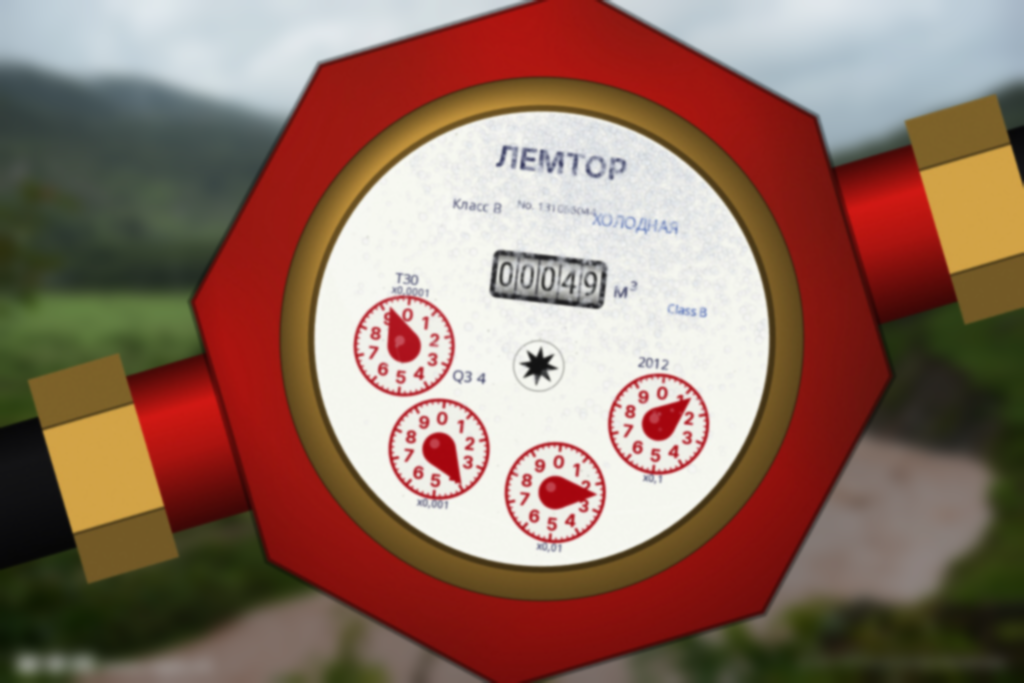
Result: 49.1239,m³
